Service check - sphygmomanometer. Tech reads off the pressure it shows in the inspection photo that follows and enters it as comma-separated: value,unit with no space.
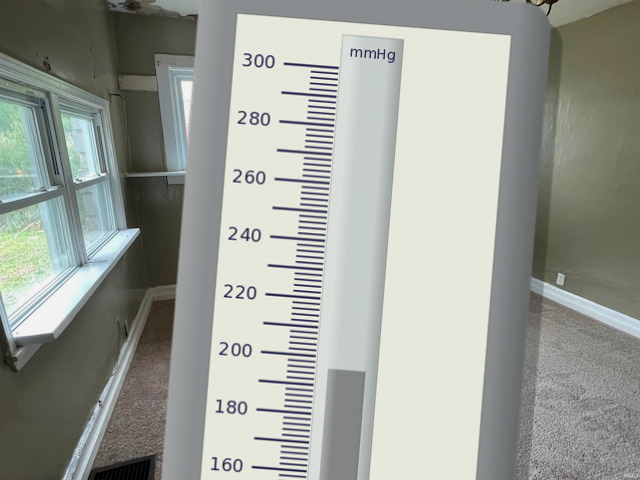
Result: 196,mmHg
